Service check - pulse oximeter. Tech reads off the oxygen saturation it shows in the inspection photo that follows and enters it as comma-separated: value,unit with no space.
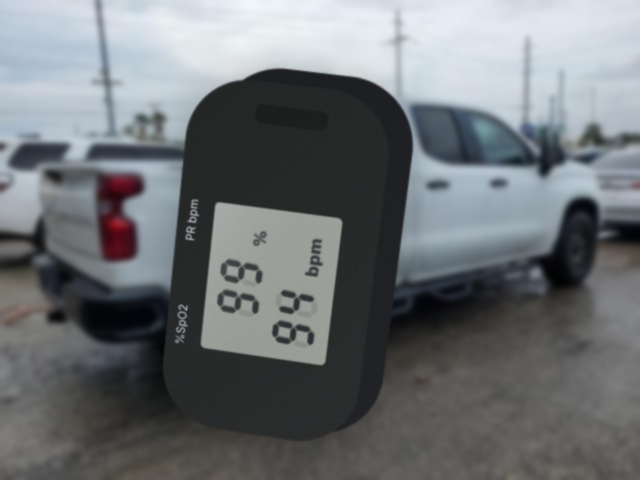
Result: 99,%
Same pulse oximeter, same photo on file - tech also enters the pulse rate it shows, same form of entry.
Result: 94,bpm
